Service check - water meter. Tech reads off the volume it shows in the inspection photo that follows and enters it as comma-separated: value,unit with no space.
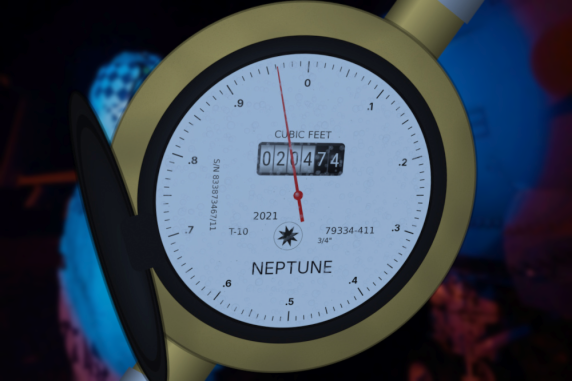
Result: 20473.96,ft³
